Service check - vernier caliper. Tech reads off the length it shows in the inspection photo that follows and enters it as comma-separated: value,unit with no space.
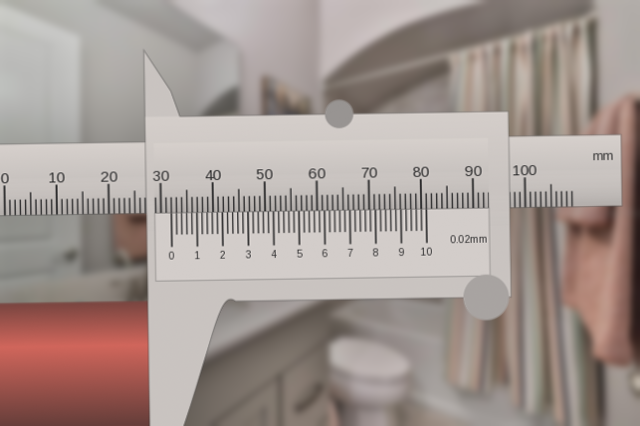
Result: 32.0,mm
